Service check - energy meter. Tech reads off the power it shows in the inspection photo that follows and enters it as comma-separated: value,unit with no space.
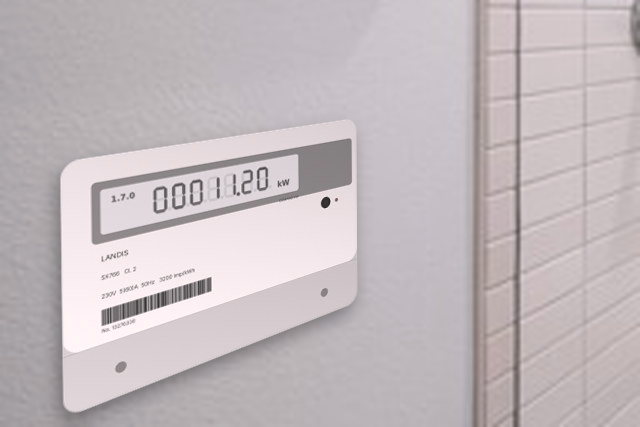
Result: 11.20,kW
